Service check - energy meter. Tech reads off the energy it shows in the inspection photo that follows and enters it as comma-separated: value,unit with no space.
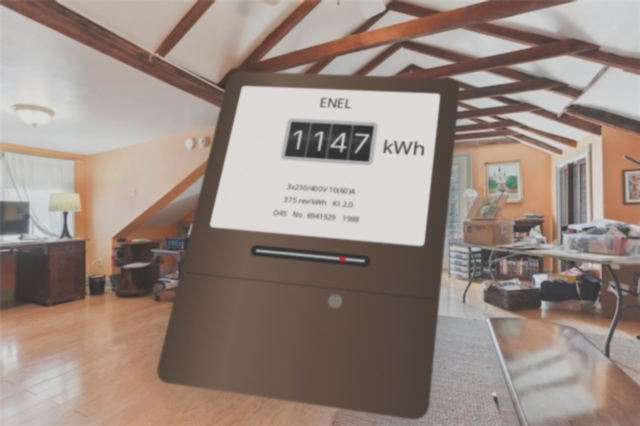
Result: 1147,kWh
